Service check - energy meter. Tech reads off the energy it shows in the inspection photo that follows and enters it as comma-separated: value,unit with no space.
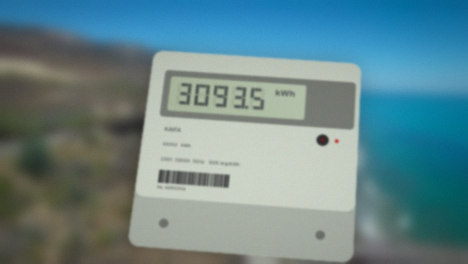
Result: 3093.5,kWh
